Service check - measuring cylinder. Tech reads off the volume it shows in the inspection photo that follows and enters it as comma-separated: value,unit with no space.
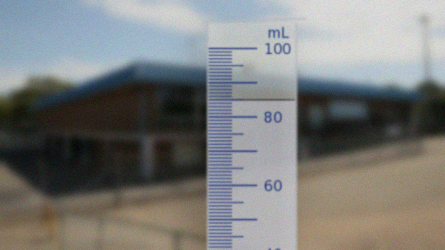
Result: 85,mL
